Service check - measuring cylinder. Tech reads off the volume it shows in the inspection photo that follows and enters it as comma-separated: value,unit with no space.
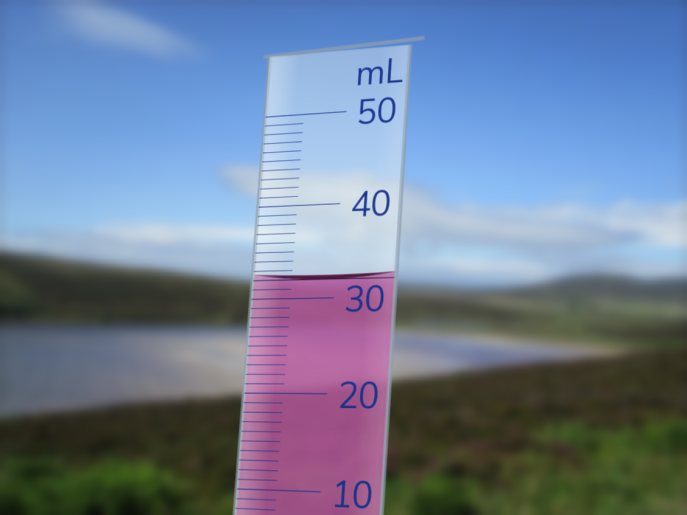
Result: 32,mL
